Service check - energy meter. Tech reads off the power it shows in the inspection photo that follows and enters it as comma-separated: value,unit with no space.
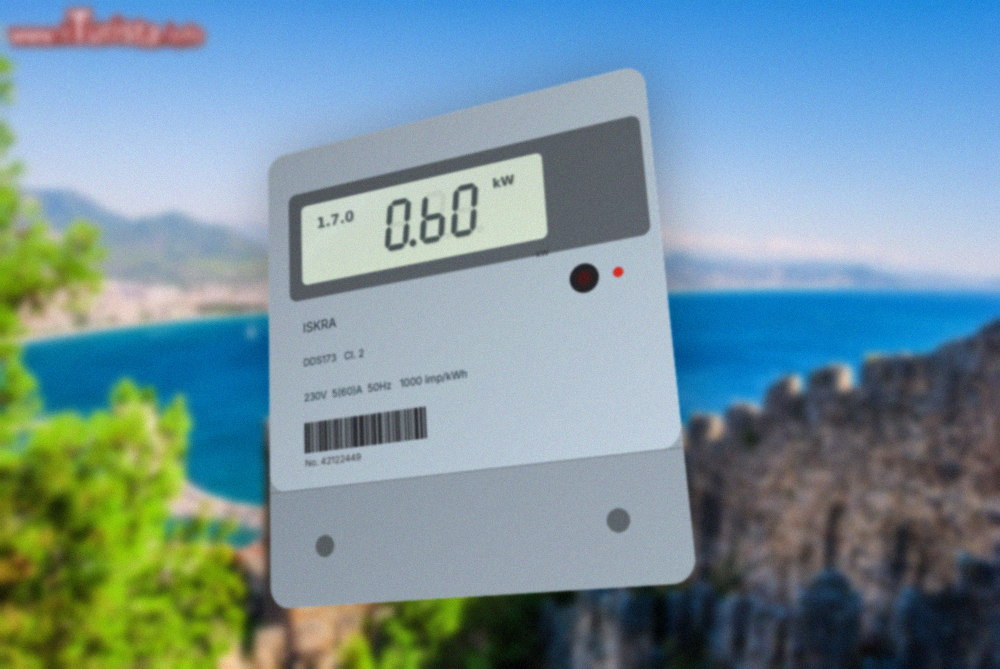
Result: 0.60,kW
